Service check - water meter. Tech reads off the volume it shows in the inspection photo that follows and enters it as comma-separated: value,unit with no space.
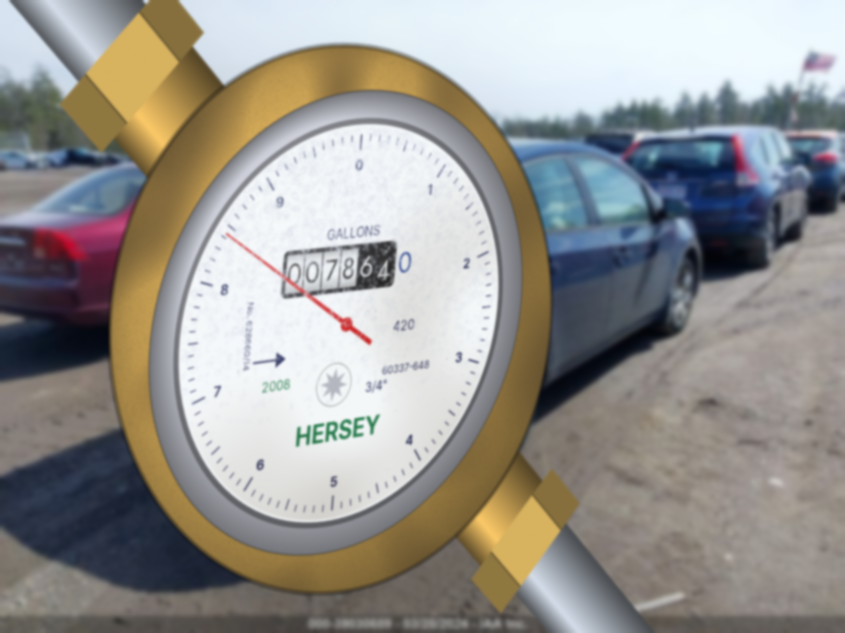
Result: 78638.4,gal
